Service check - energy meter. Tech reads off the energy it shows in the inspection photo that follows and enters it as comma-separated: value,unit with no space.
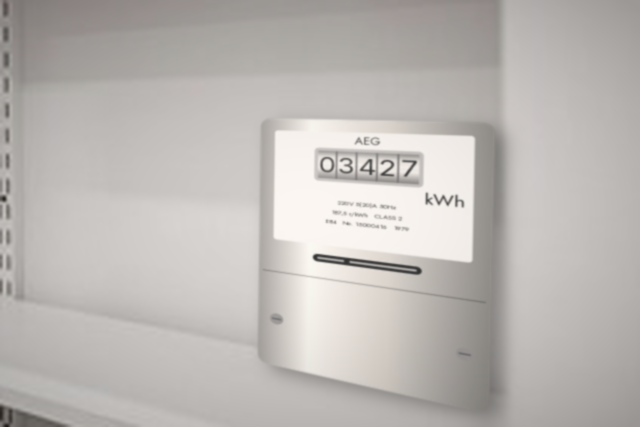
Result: 3427,kWh
